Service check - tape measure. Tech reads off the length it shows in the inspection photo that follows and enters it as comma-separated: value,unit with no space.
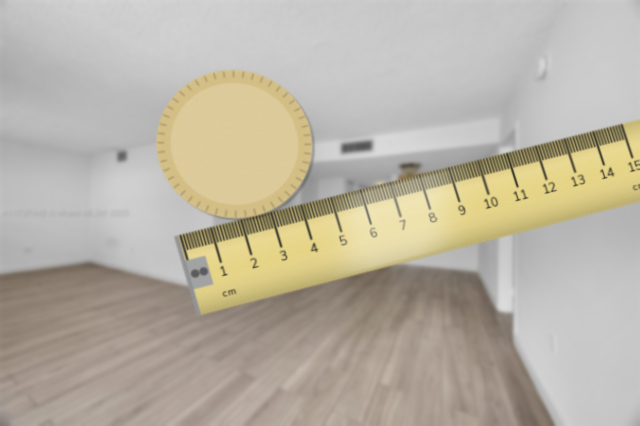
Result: 5,cm
